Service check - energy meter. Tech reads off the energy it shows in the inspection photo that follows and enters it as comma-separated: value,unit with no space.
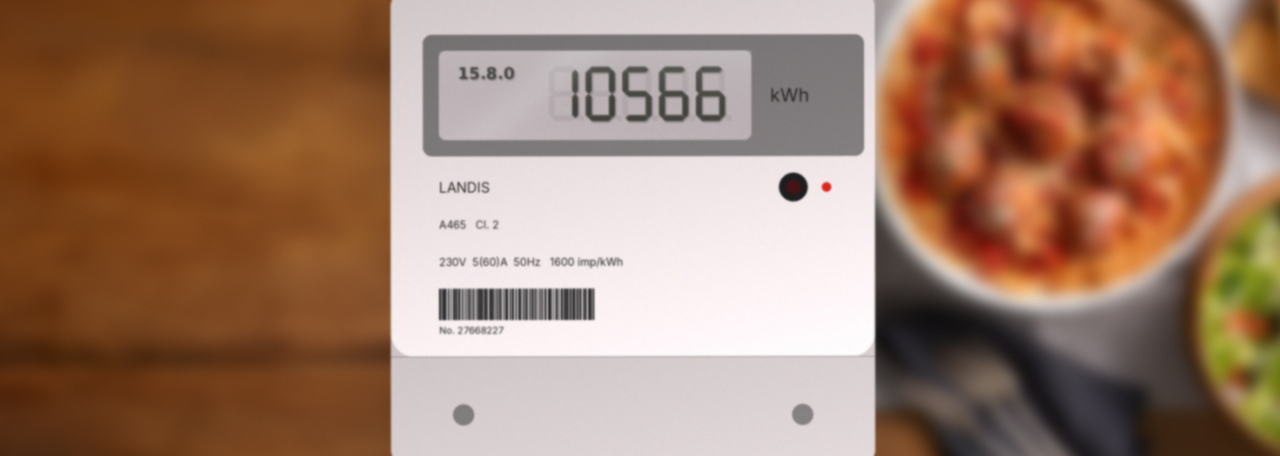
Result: 10566,kWh
